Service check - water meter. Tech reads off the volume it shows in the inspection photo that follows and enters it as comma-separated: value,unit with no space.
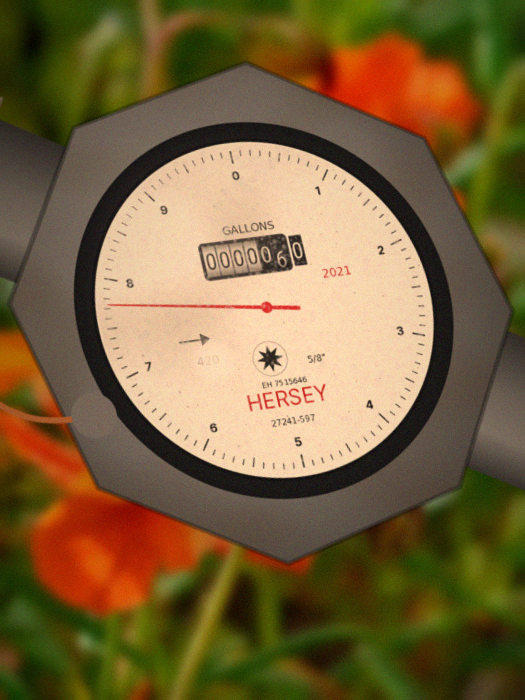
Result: 57.7,gal
